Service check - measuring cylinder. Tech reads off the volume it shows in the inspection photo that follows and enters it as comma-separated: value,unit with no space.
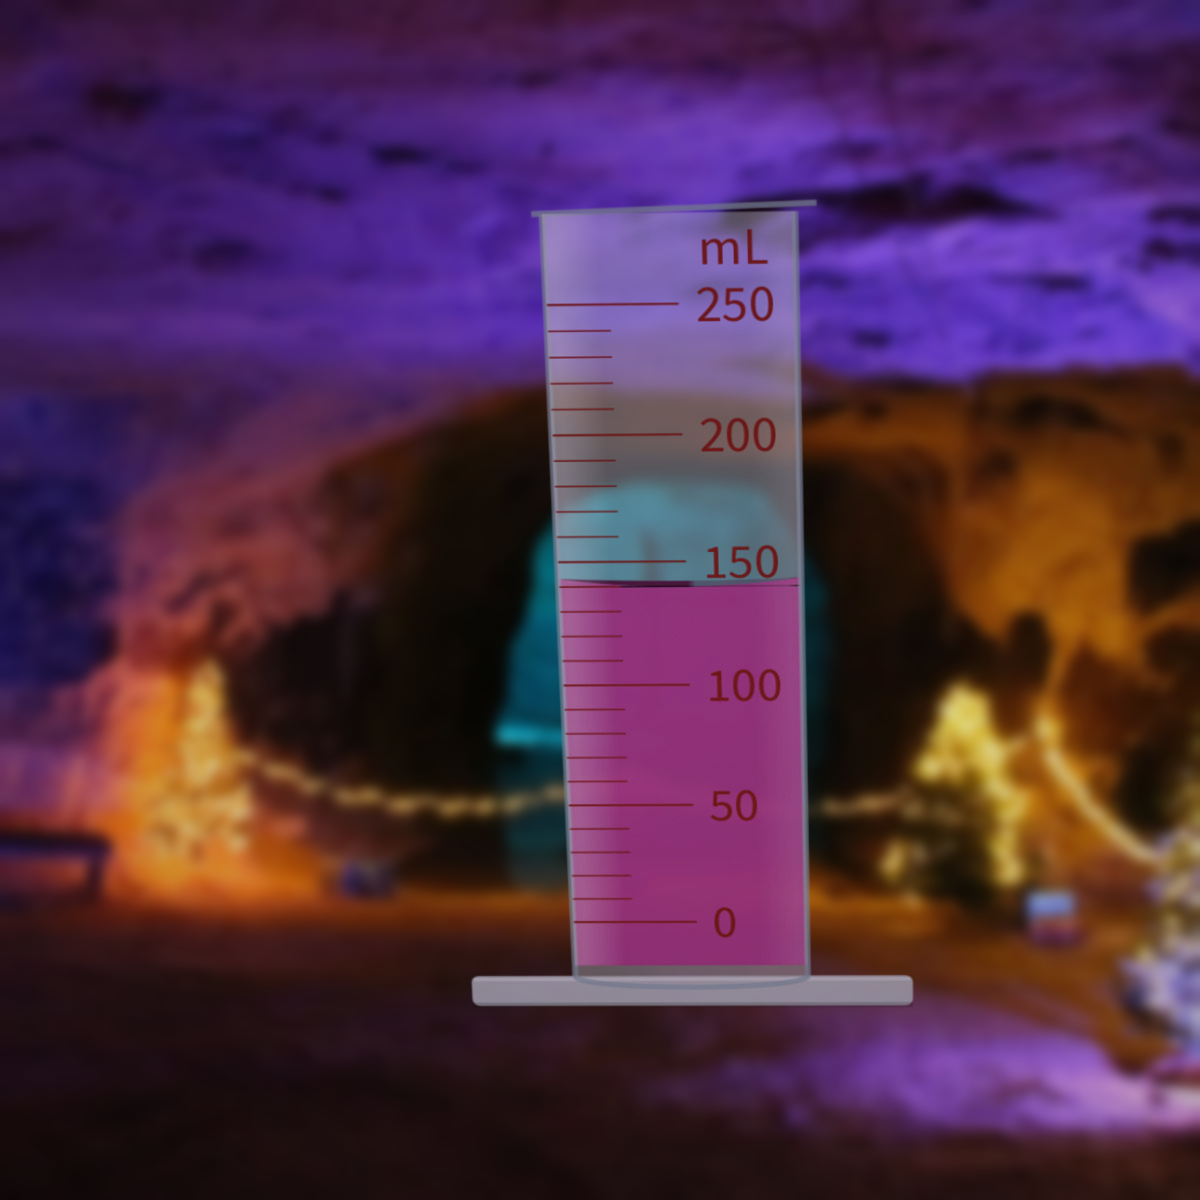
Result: 140,mL
